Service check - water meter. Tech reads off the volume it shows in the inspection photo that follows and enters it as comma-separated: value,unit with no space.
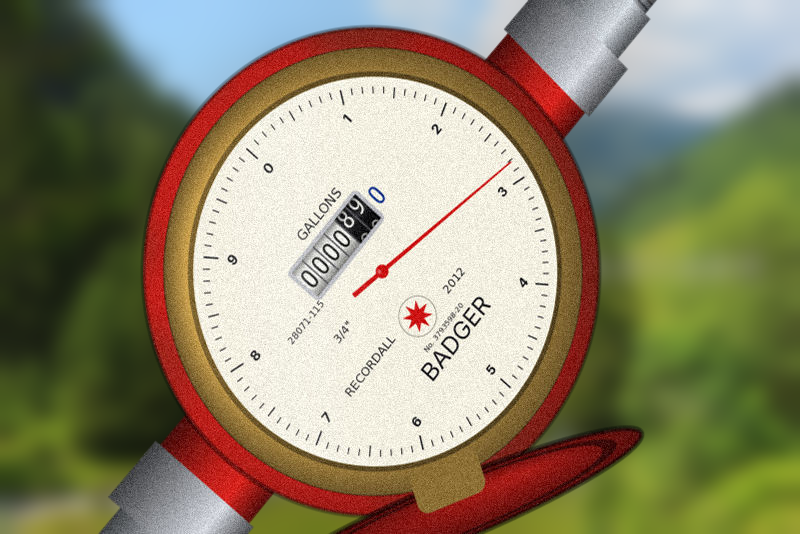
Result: 892.8,gal
